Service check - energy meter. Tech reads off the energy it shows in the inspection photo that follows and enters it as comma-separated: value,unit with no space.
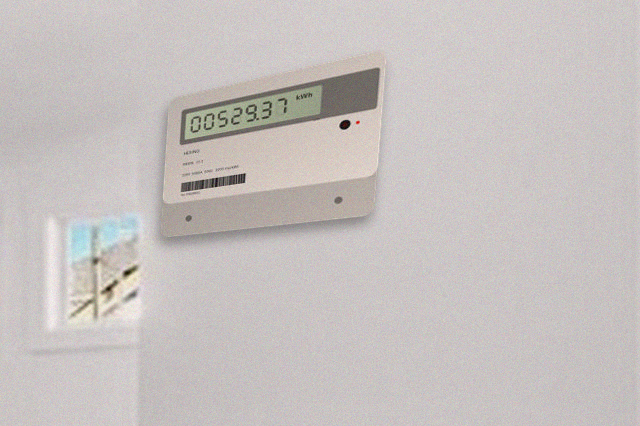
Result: 529.37,kWh
